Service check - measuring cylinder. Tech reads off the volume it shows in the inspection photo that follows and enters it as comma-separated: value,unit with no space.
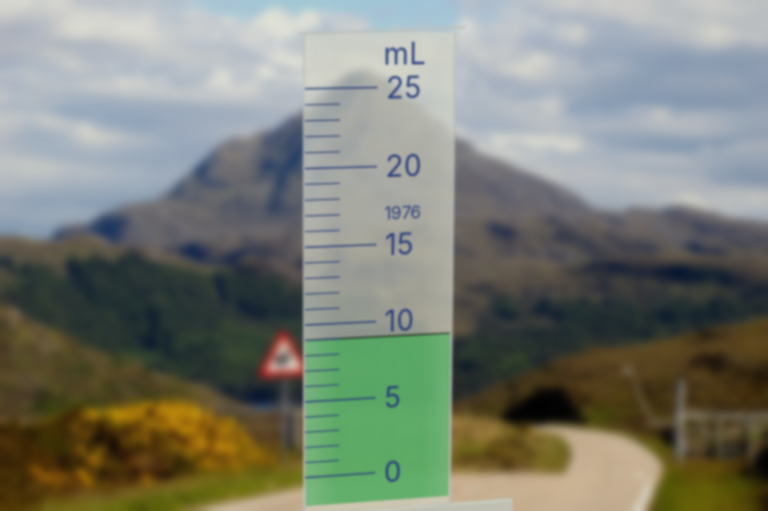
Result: 9,mL
